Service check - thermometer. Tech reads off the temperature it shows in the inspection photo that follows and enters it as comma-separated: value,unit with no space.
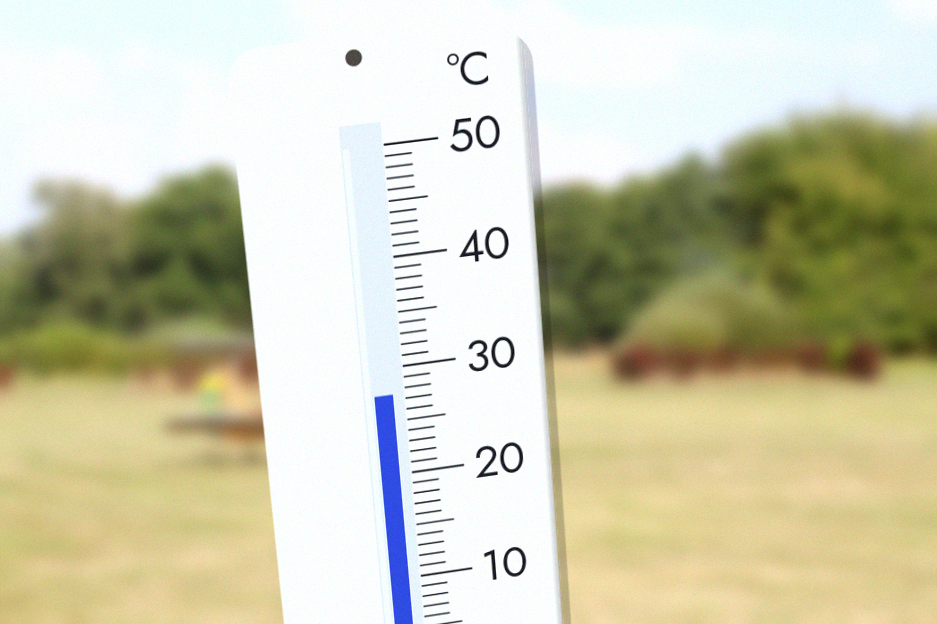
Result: 27.5,°C
